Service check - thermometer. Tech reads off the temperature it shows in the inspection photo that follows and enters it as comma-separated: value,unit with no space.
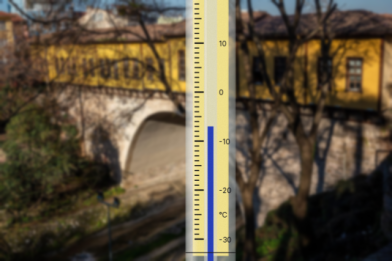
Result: -7,°C
